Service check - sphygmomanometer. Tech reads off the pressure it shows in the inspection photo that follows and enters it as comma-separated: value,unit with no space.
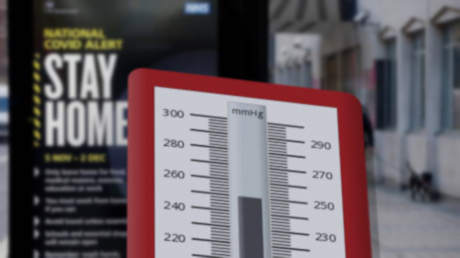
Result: 250,mmHg
